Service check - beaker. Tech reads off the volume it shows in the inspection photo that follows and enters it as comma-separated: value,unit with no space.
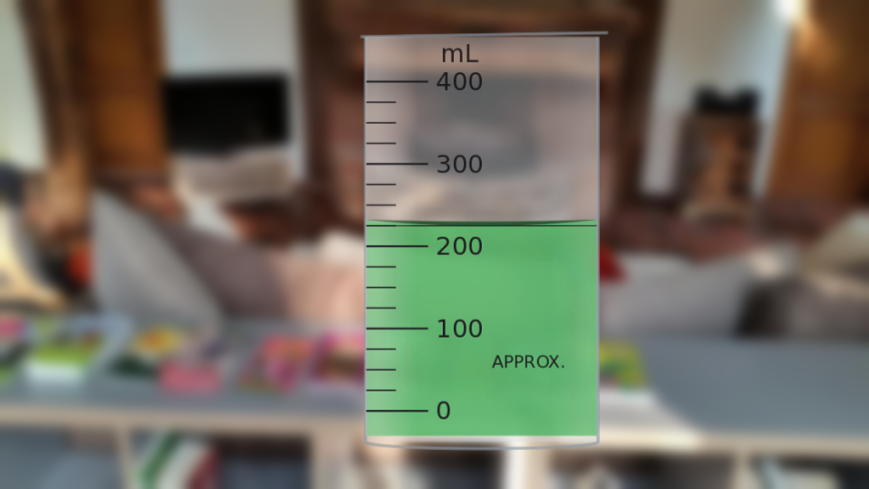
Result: 225,mL
